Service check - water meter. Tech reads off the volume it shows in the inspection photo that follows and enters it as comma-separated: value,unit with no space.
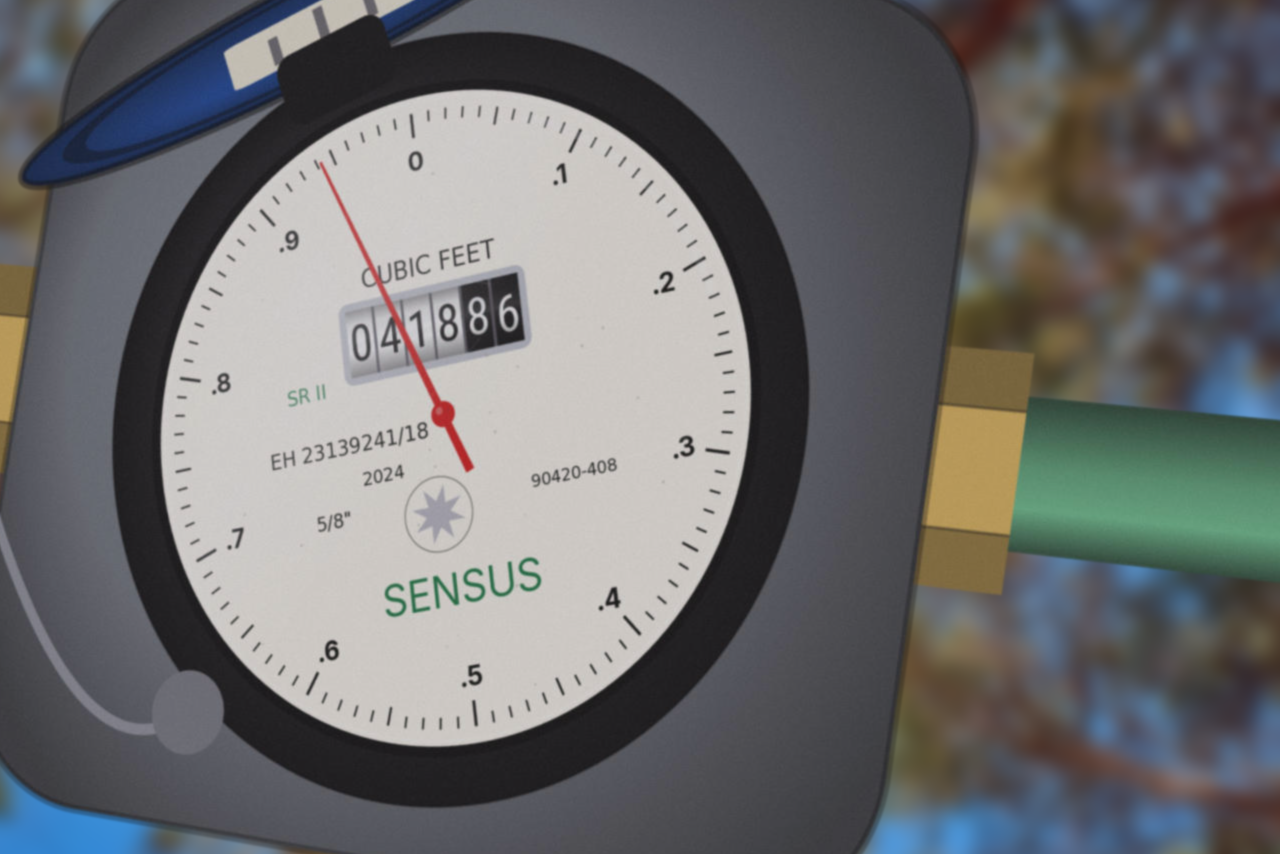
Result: 41885.94,ft³
